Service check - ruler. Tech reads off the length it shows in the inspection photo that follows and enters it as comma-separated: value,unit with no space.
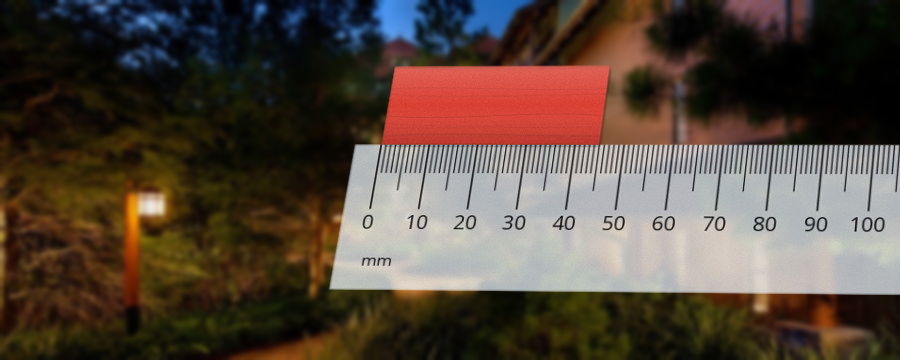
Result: 45,mm
